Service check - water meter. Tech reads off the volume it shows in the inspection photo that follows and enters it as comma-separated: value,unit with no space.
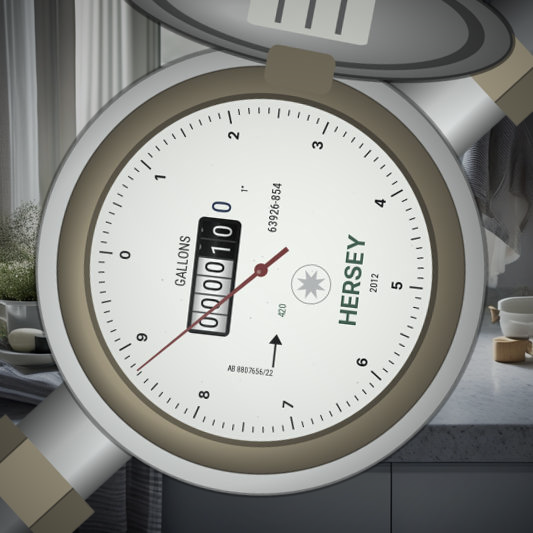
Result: 98.7,gal
